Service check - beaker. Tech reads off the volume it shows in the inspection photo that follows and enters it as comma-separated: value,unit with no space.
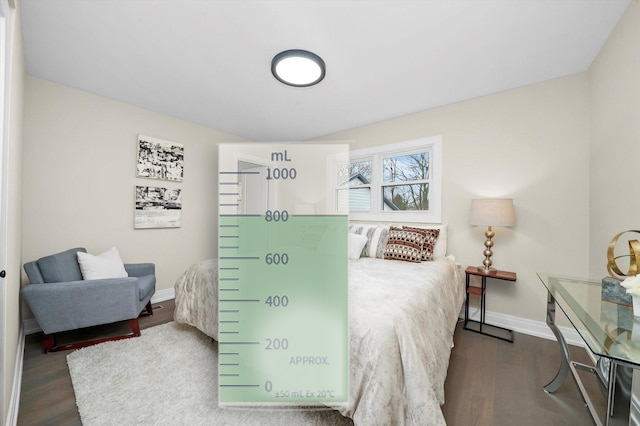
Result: 800,mL
